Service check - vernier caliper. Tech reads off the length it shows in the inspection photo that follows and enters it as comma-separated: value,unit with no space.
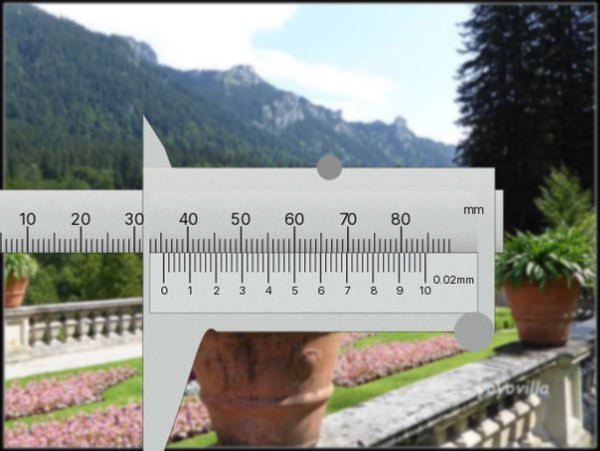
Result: 35.5,mm
